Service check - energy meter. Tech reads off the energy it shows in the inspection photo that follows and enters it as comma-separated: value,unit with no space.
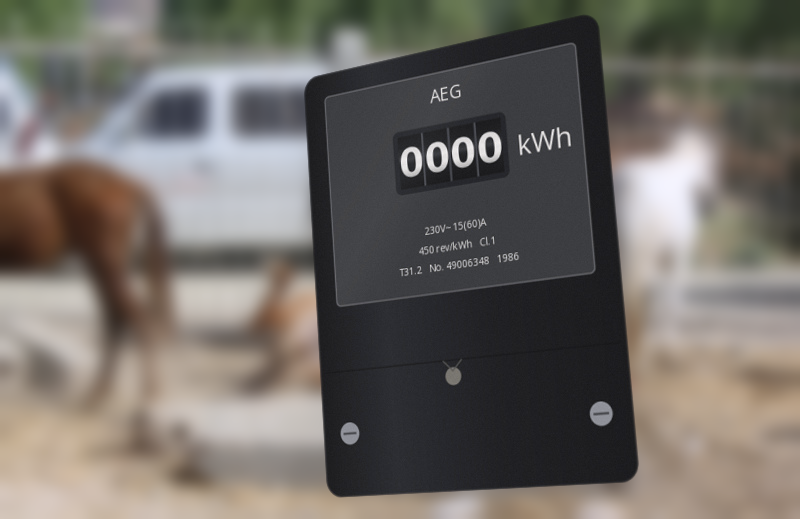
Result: 0,kWh
